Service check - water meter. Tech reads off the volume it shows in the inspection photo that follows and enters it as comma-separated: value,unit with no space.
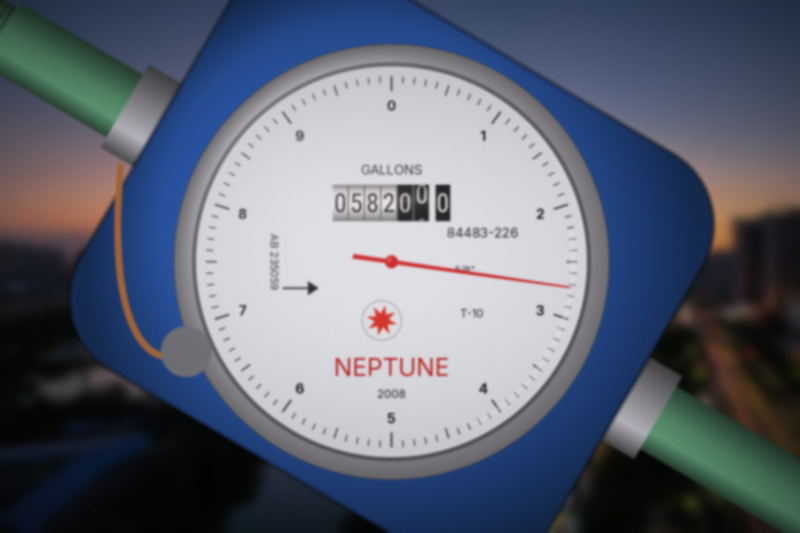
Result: 582002.7,gal
